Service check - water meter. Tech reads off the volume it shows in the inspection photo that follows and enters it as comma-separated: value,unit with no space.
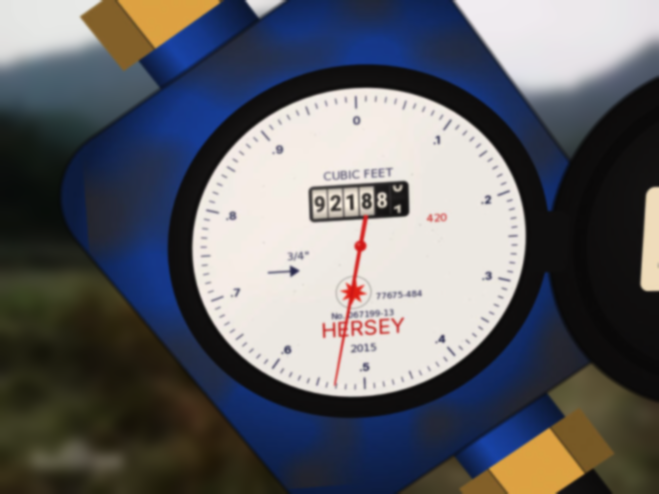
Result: 921880.53,ft³
